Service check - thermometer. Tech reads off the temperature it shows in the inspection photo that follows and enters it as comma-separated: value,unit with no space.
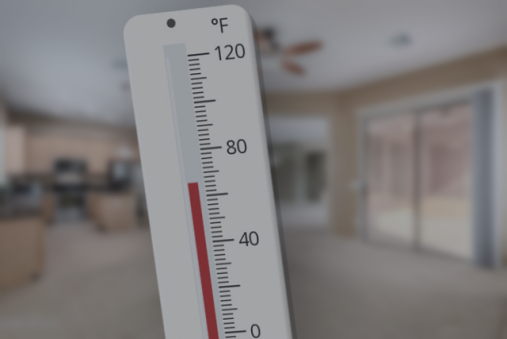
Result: 66,°F
